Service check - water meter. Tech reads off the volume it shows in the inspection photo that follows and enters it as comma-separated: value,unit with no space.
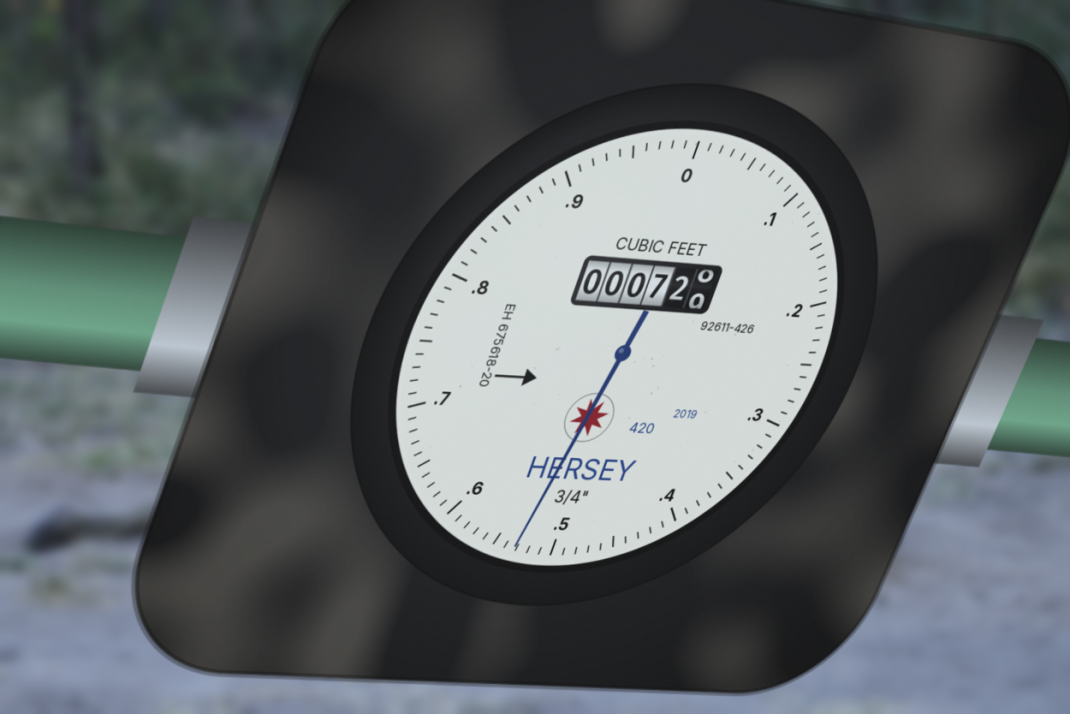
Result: 728.53,ft³
